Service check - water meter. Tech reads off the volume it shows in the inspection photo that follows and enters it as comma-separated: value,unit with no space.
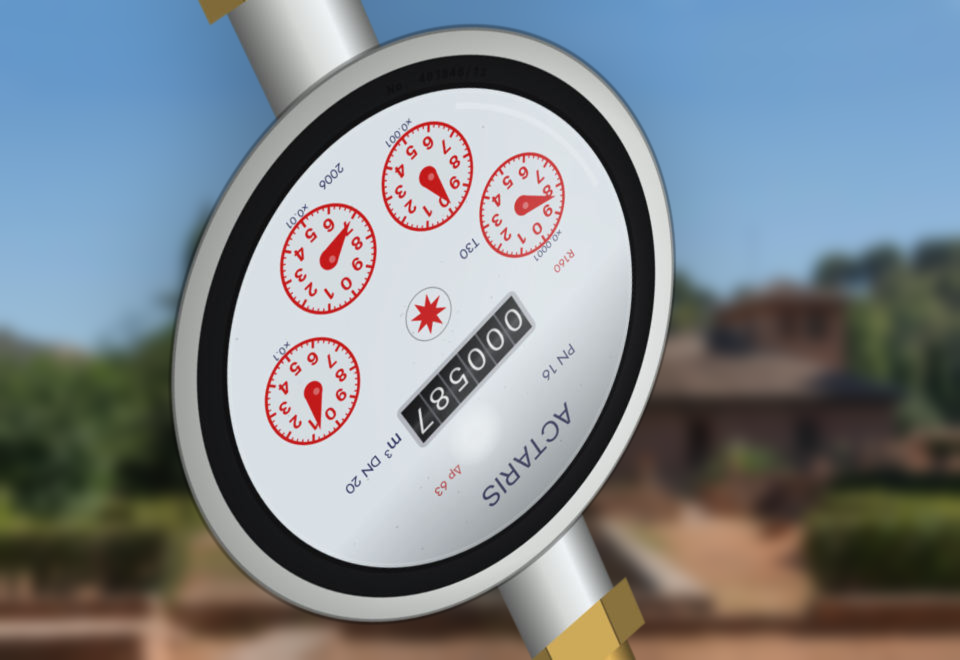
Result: 587.0698,m³
